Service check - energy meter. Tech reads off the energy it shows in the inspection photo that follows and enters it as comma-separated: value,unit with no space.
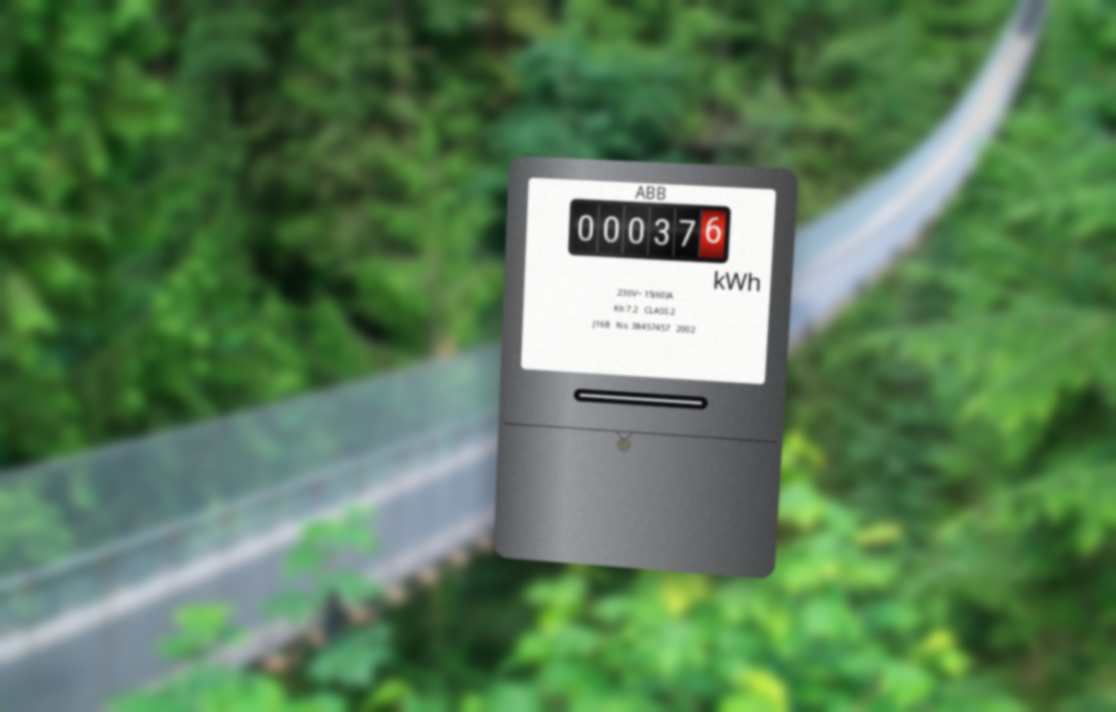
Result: 37.6,kWh
